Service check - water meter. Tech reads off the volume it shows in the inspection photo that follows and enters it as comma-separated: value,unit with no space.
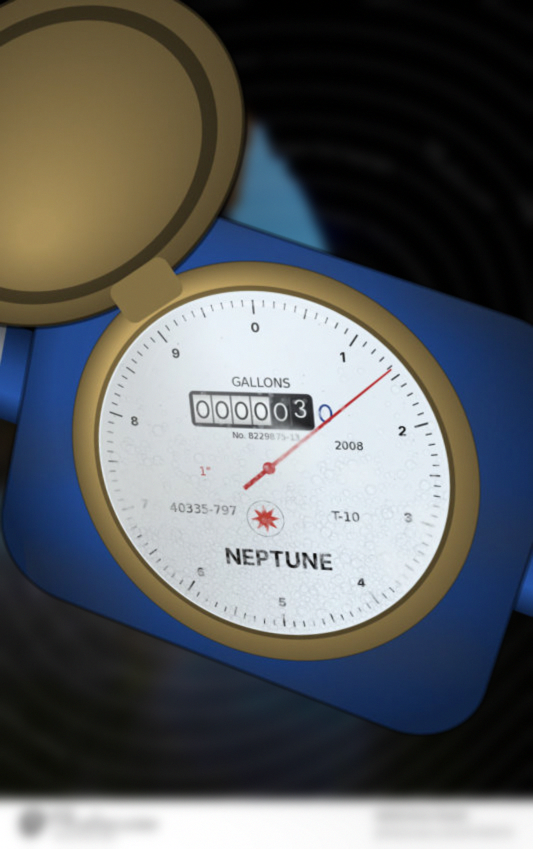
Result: 31.4,gal
